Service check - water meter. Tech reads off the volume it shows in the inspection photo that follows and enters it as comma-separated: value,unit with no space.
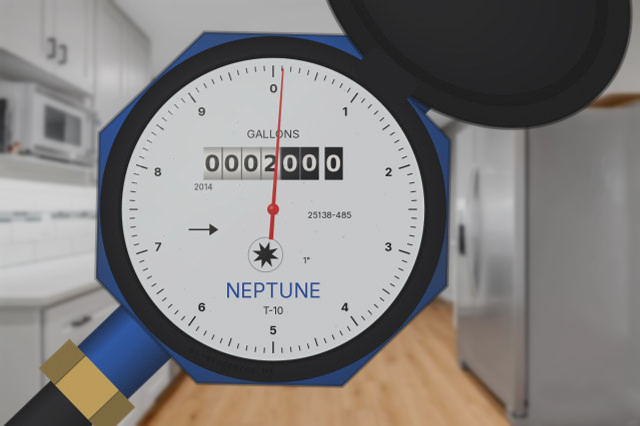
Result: 2000.1,gal
